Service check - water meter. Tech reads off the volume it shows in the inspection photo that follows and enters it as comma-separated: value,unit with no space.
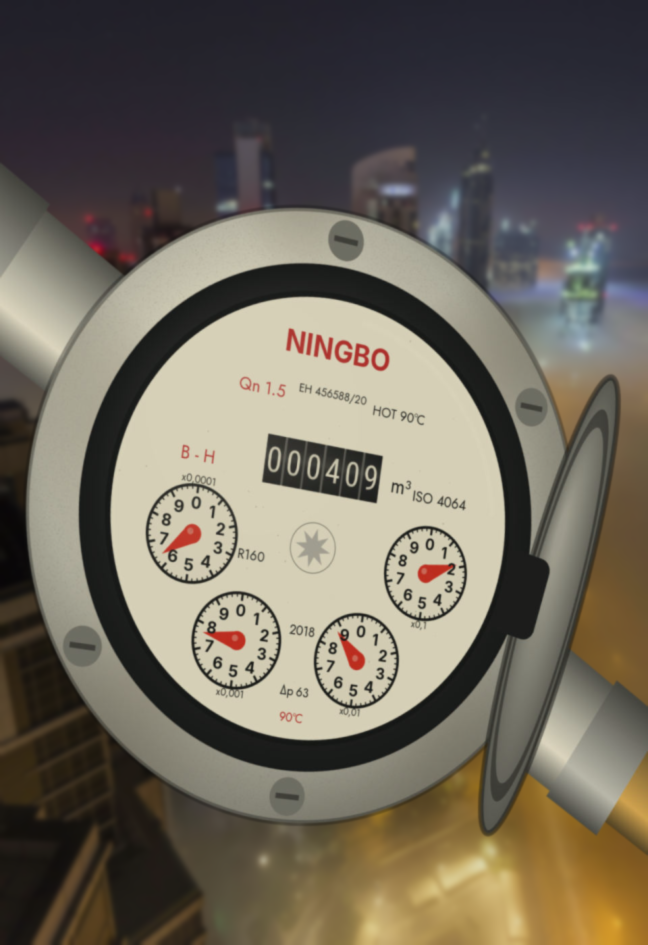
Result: 409.1876,m³
